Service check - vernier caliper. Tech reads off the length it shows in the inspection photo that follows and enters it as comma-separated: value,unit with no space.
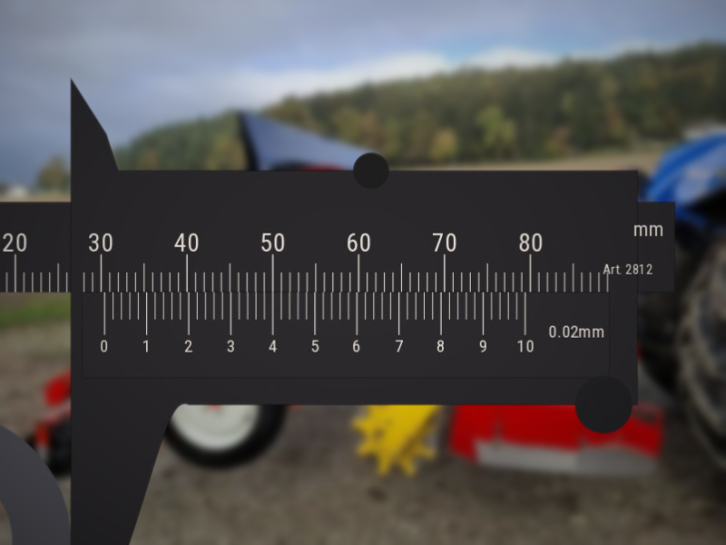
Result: 30.4,mm
